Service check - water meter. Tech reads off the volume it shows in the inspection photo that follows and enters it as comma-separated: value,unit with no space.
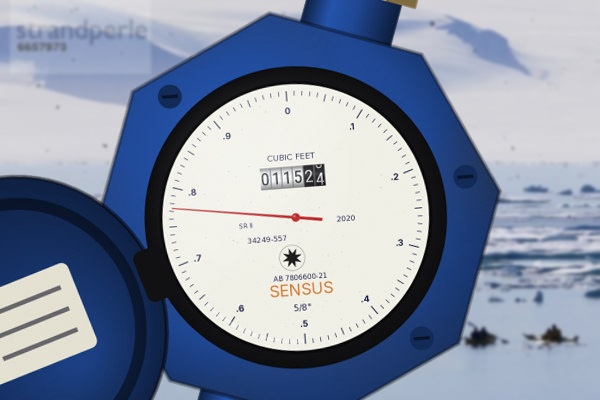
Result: 11523.77,ft³
